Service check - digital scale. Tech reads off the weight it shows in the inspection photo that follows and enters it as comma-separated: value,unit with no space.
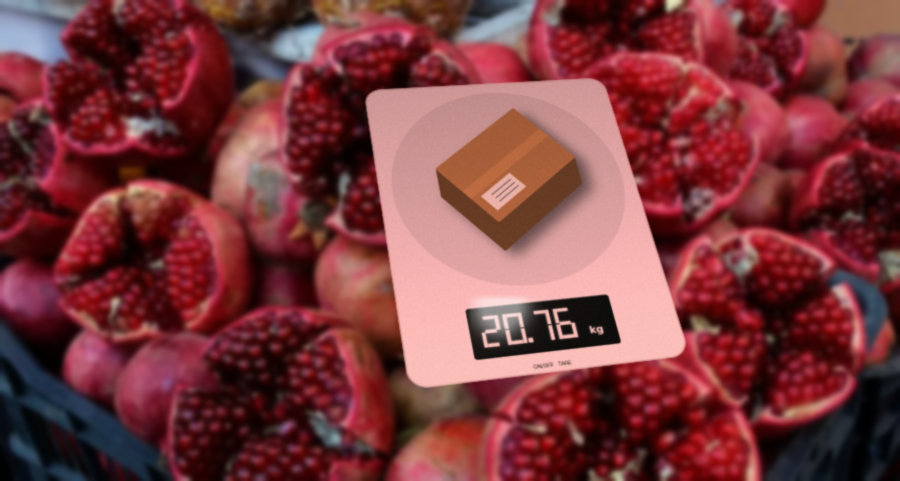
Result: 20.76,kg
